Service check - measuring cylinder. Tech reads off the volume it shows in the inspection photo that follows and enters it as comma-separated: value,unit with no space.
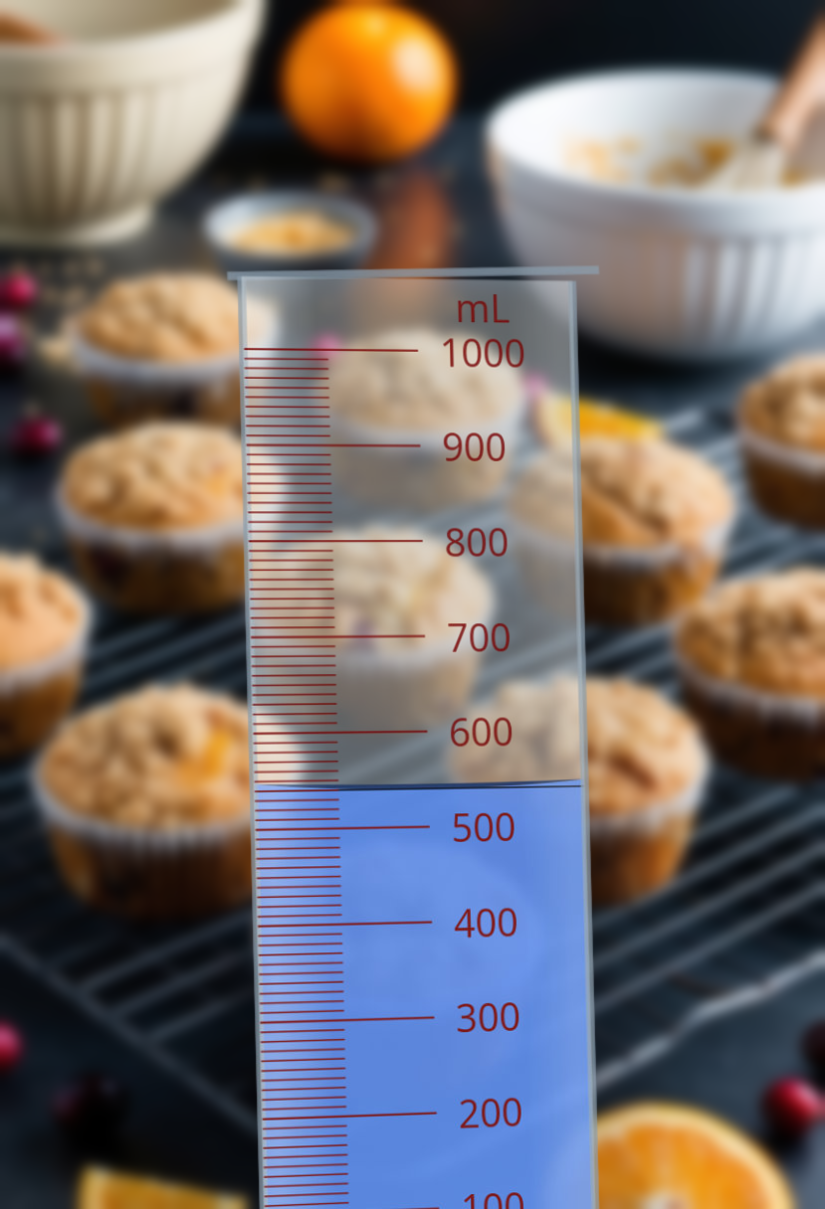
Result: 540,mL
